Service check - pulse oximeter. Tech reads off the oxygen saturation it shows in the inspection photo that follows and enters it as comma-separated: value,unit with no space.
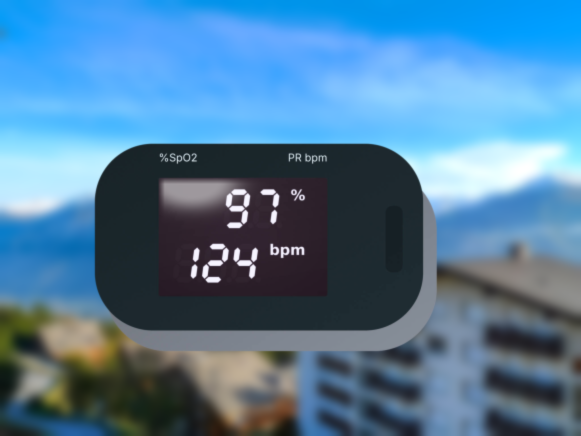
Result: 97,%
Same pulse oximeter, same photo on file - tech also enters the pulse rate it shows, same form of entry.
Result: 124,bpm
